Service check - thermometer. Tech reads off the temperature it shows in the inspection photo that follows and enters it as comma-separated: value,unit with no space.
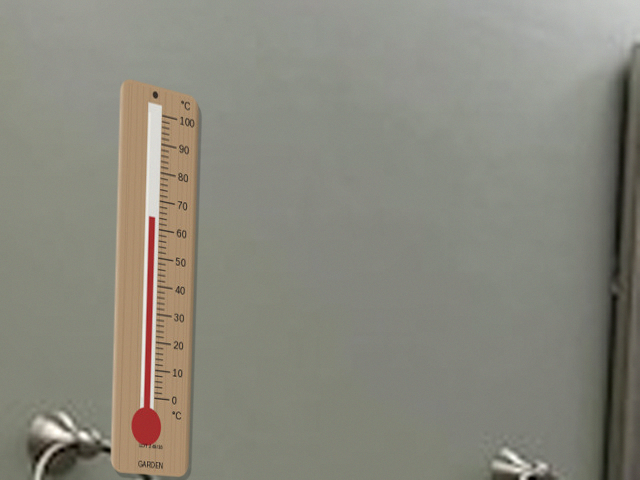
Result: 64,°C
